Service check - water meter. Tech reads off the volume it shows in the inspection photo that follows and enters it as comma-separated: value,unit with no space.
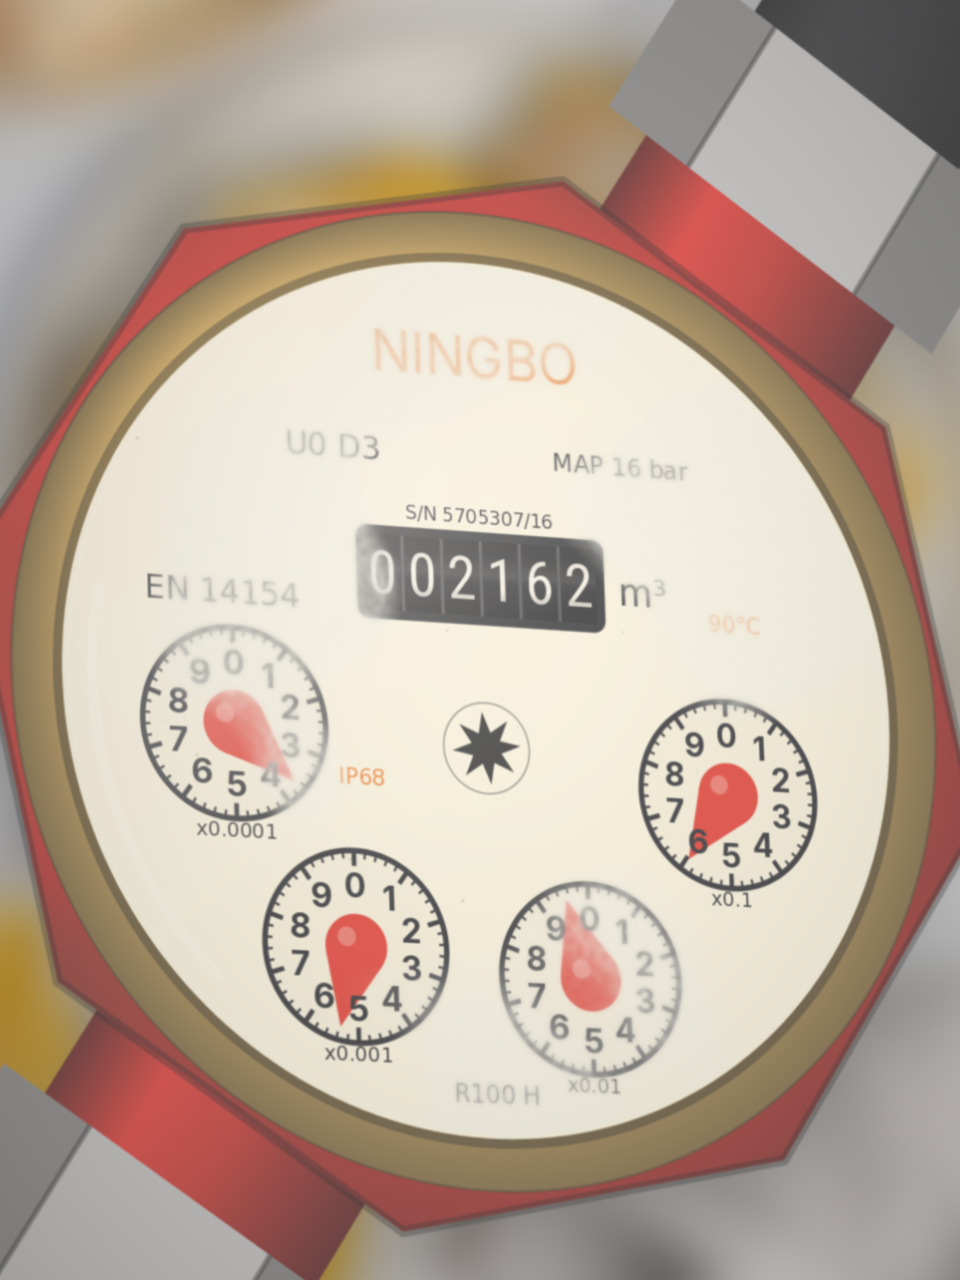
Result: 2162.5953,m³
